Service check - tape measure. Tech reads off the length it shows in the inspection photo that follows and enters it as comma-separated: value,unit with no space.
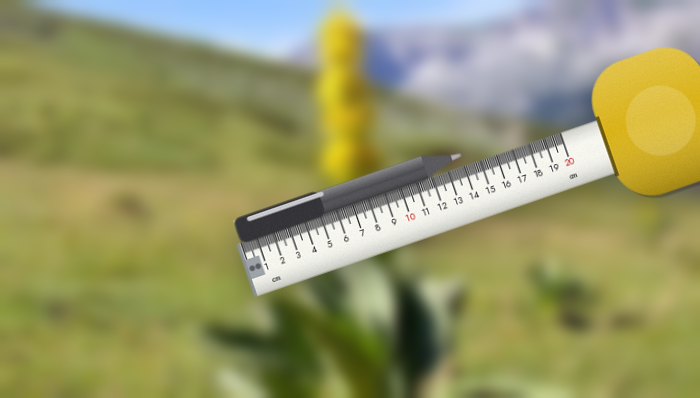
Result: 14,cm
